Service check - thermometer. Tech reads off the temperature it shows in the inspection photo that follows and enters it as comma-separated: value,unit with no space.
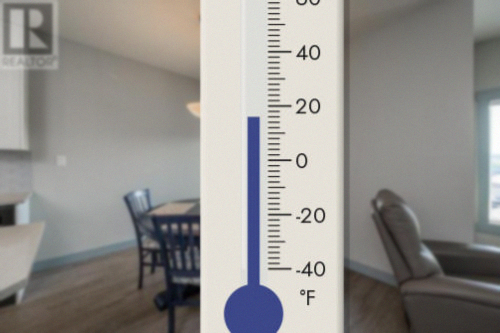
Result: 16,°F
